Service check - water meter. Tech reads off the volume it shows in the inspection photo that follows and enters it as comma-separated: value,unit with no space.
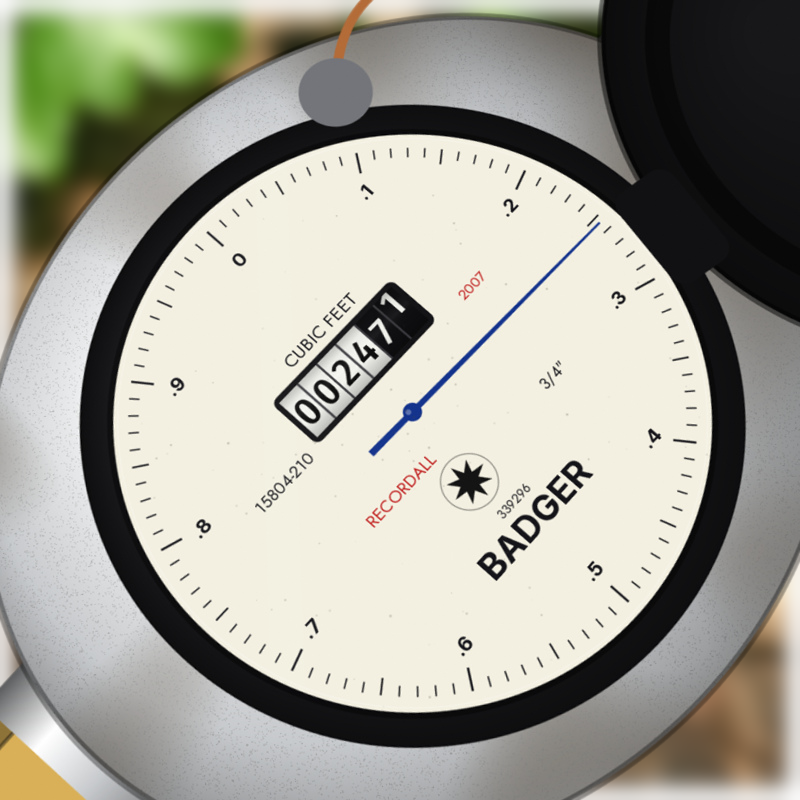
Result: 2471.25,ft³
